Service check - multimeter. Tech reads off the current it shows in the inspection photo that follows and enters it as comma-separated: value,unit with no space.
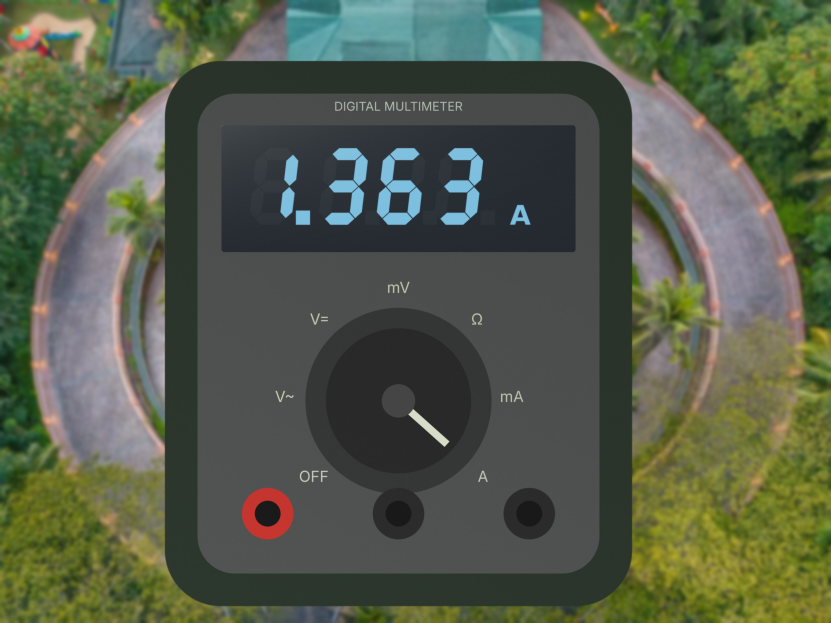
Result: 1.363,A
